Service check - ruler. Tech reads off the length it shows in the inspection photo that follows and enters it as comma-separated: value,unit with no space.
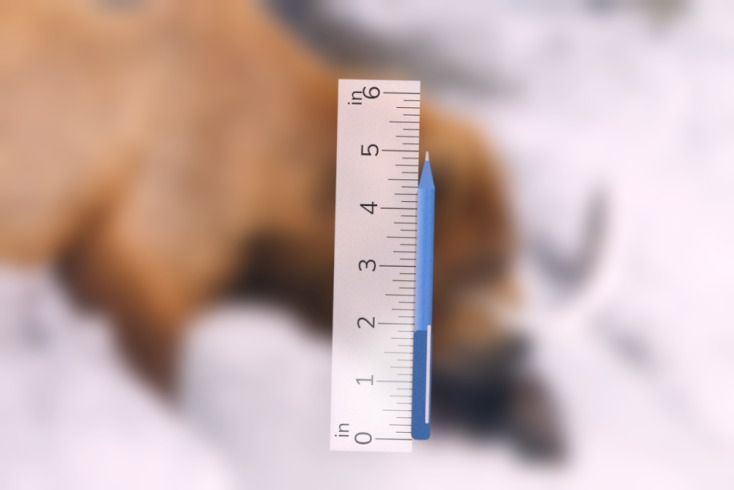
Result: 5,in
